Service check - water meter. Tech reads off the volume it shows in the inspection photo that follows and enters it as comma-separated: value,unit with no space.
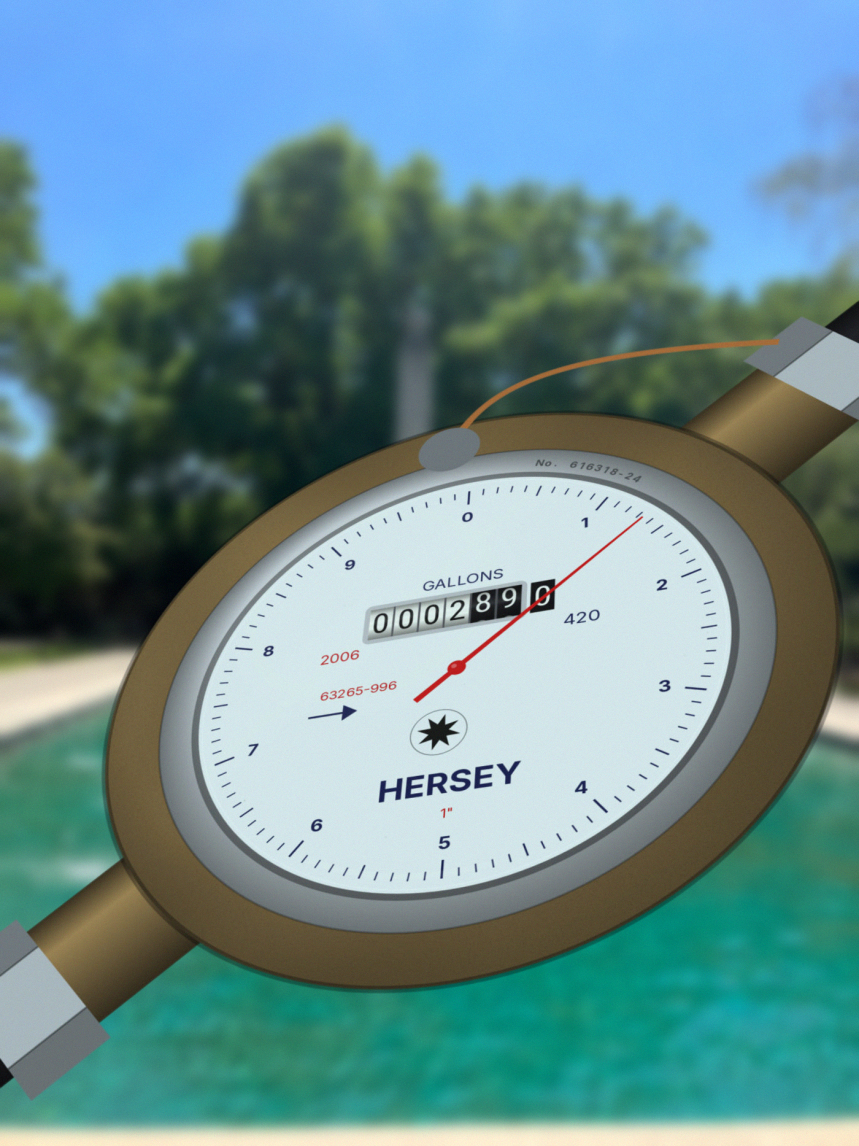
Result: 2891.3,gal
